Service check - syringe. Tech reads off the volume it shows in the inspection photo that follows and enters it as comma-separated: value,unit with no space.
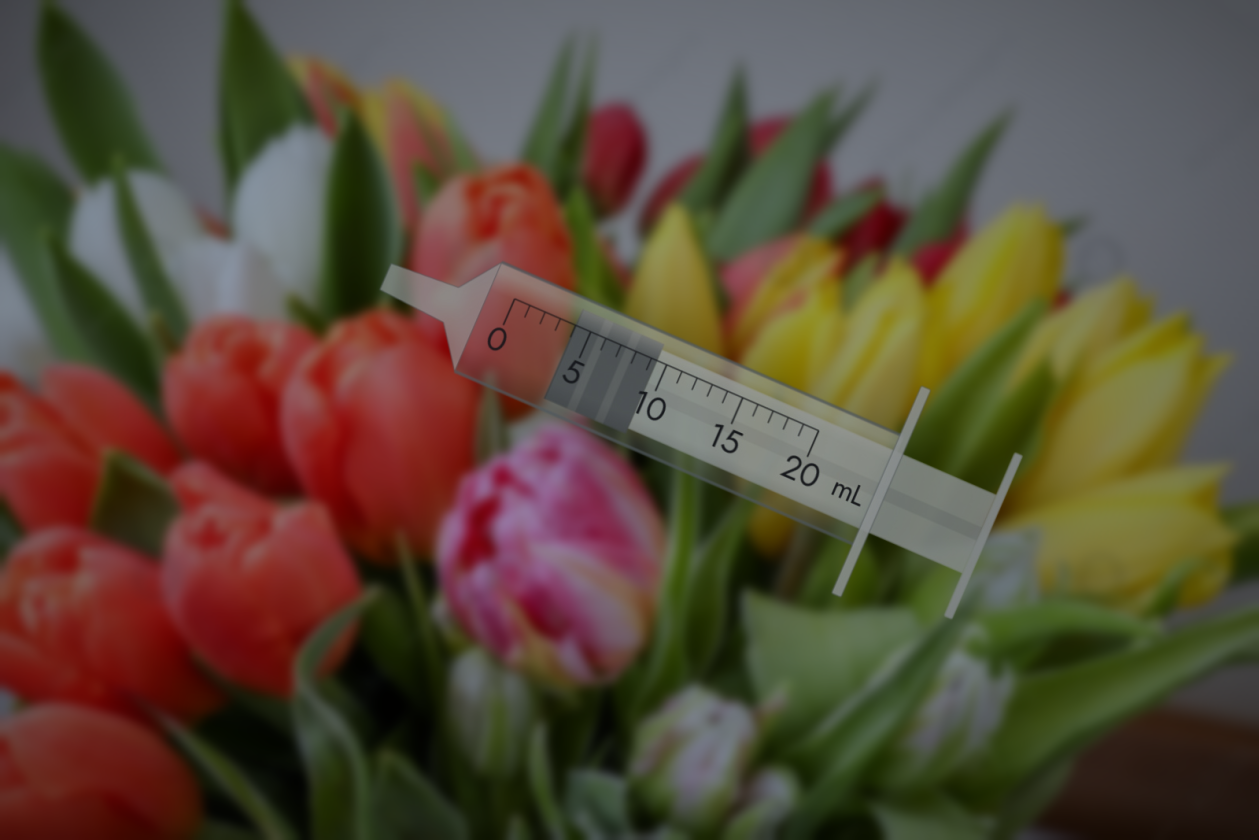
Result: 4,mL
